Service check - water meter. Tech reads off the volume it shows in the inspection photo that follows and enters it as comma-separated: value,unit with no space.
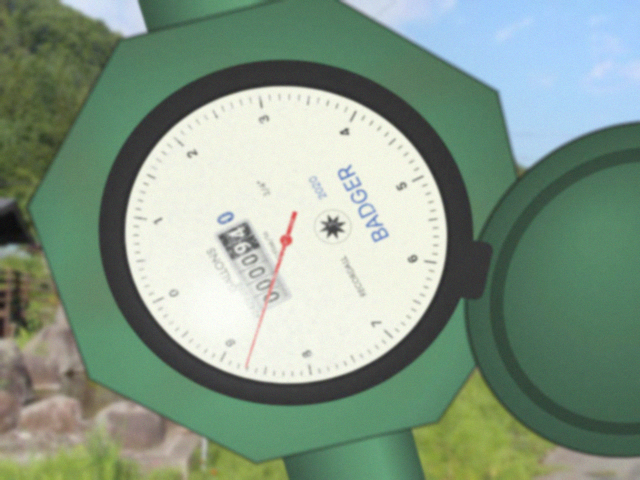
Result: 938.7,gal
